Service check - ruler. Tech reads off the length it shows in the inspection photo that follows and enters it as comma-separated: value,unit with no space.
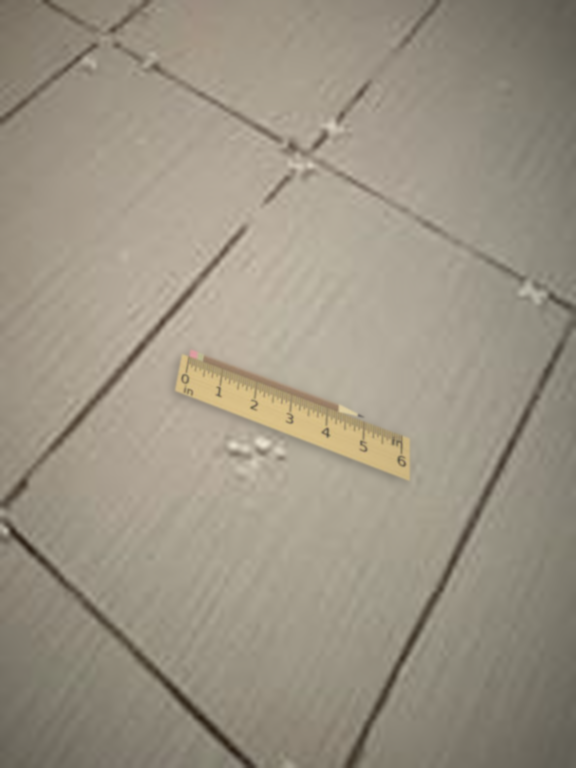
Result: 5,in
